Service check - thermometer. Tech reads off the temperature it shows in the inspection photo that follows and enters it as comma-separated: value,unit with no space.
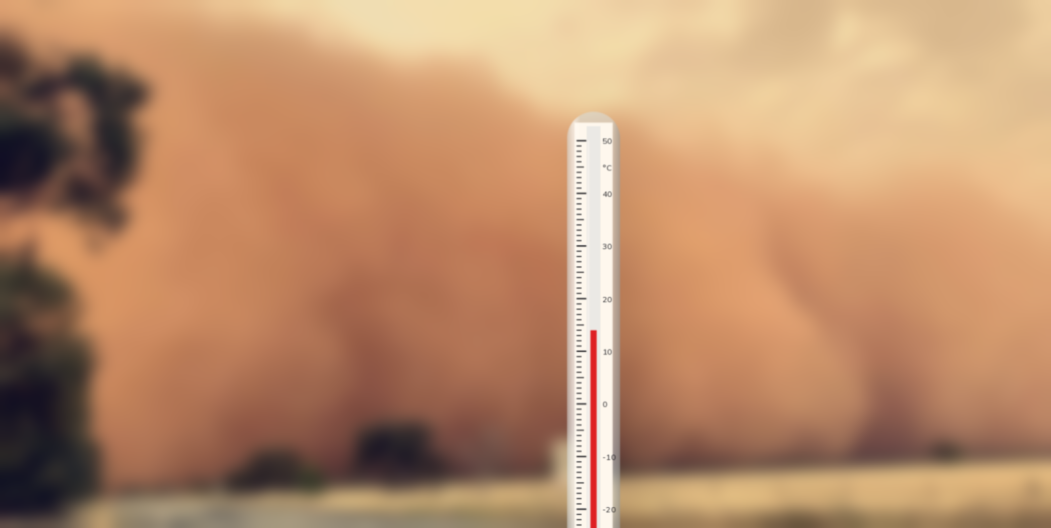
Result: 14,°C
